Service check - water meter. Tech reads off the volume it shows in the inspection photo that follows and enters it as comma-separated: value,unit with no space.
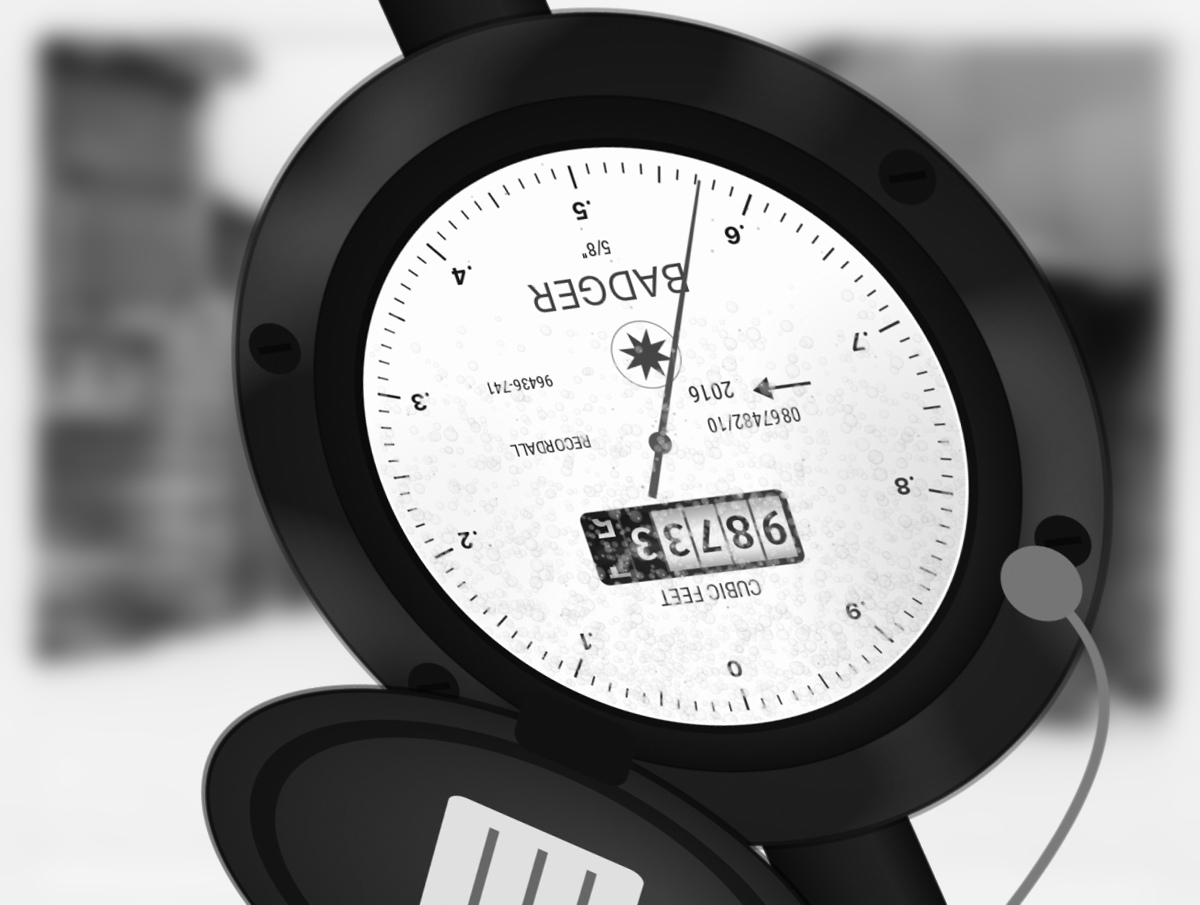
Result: 987334.57,ft³
